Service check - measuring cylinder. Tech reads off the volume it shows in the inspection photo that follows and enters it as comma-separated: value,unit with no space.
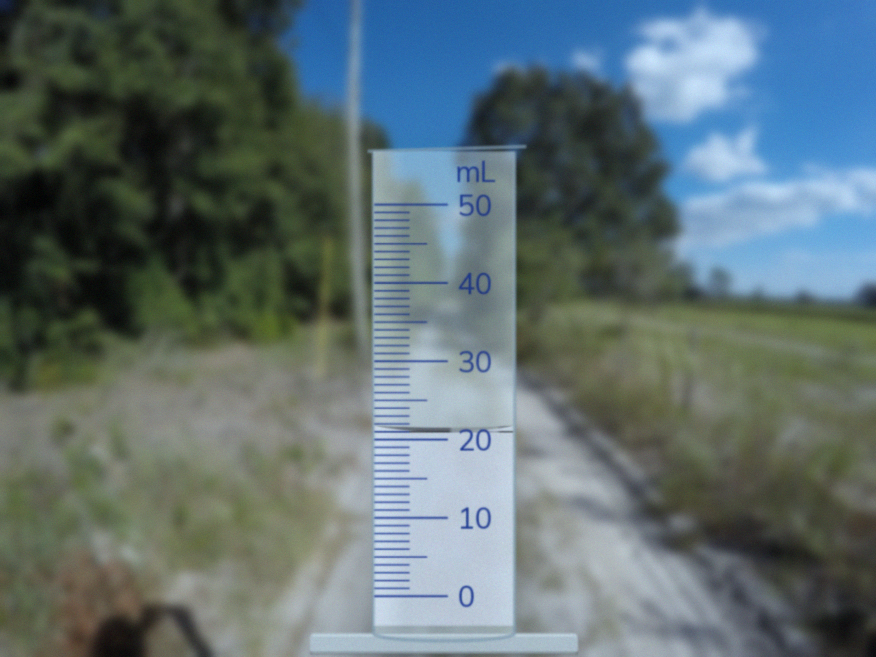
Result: 21,mL
